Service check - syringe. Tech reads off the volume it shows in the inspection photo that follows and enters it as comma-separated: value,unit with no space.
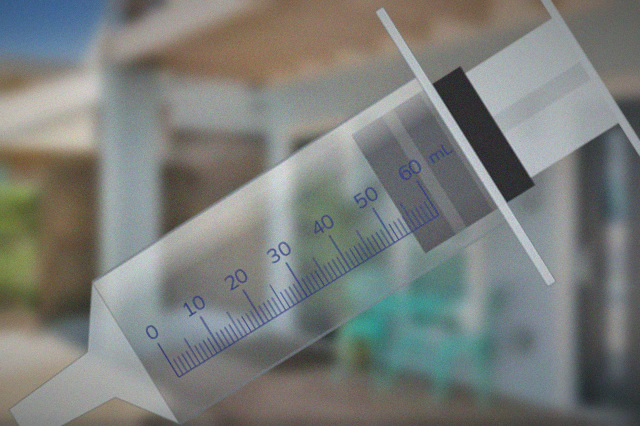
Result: 54,mL
